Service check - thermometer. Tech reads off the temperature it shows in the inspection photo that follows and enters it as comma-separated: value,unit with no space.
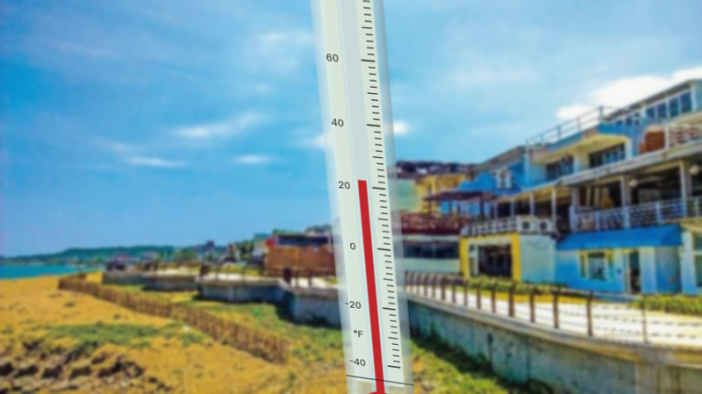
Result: 22,°F
